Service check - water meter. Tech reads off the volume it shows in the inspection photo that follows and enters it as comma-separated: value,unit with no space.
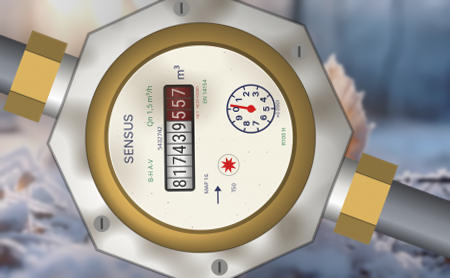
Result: 817439.5570,m³
